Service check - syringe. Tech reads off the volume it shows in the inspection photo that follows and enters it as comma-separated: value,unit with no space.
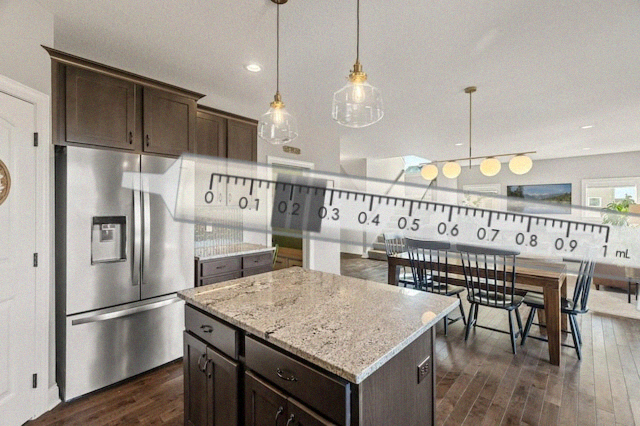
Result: 0.16,mL
